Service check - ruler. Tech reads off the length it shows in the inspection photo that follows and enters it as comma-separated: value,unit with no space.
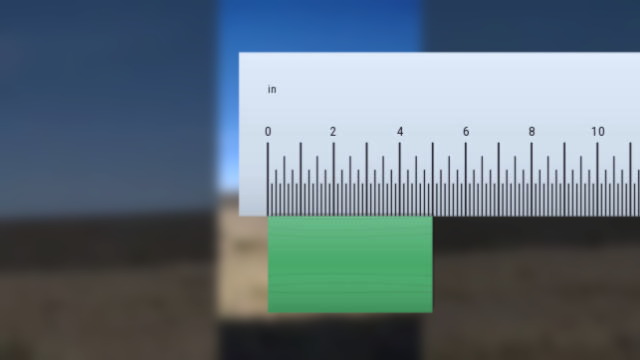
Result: 5,in
